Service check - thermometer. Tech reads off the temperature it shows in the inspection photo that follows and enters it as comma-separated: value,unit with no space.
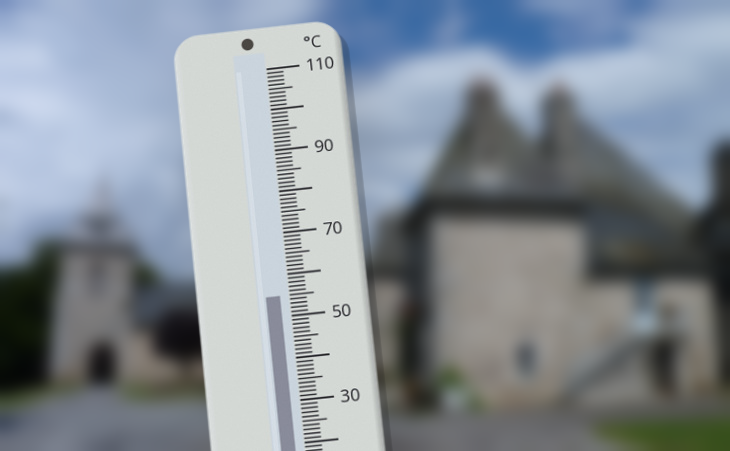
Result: 55,°C
